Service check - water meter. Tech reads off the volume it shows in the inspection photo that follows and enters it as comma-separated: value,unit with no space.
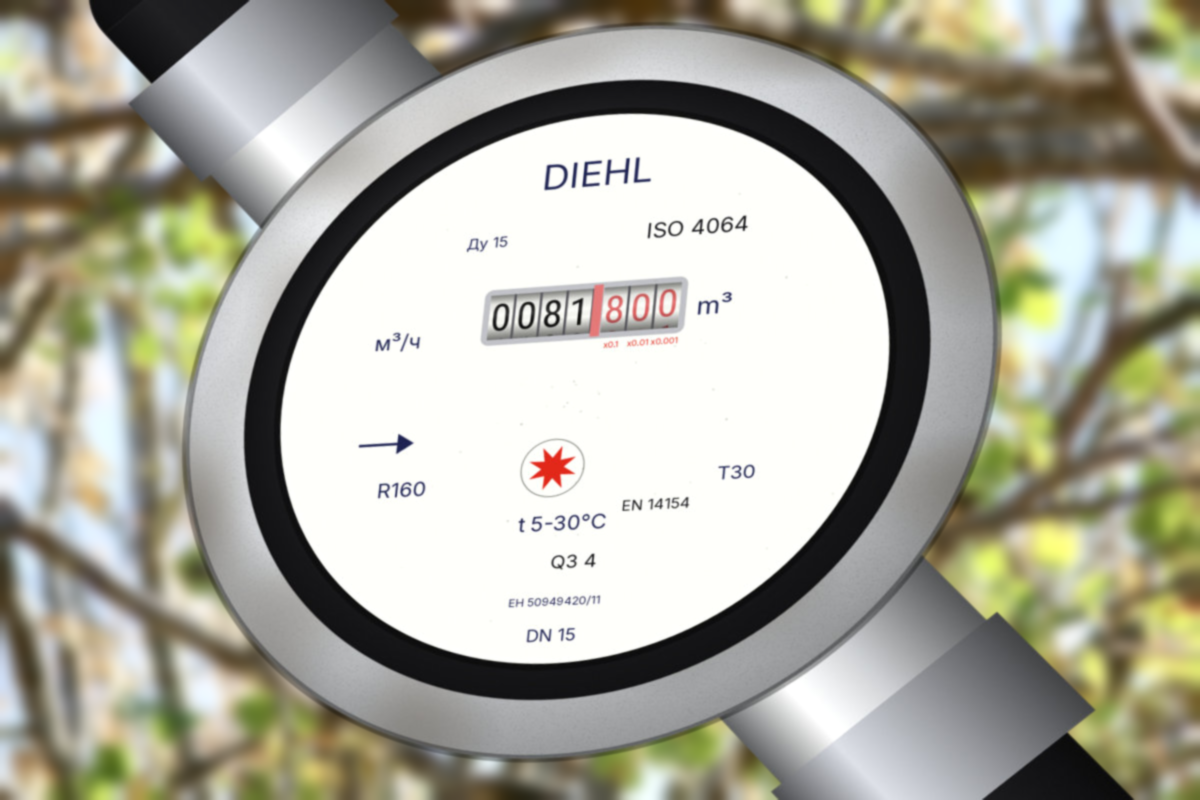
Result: 81.800,m³
